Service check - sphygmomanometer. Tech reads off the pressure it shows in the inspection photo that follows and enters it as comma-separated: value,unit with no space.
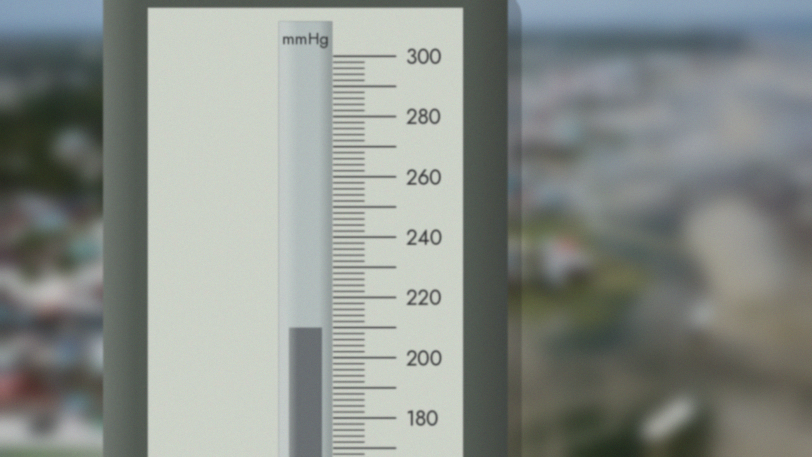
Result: 210,mmHg
